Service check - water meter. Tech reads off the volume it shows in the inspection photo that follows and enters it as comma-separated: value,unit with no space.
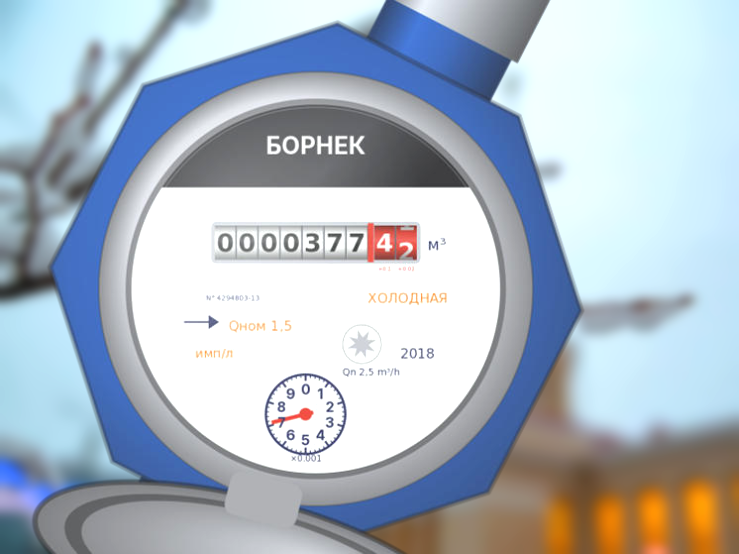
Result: 377.417,m³
